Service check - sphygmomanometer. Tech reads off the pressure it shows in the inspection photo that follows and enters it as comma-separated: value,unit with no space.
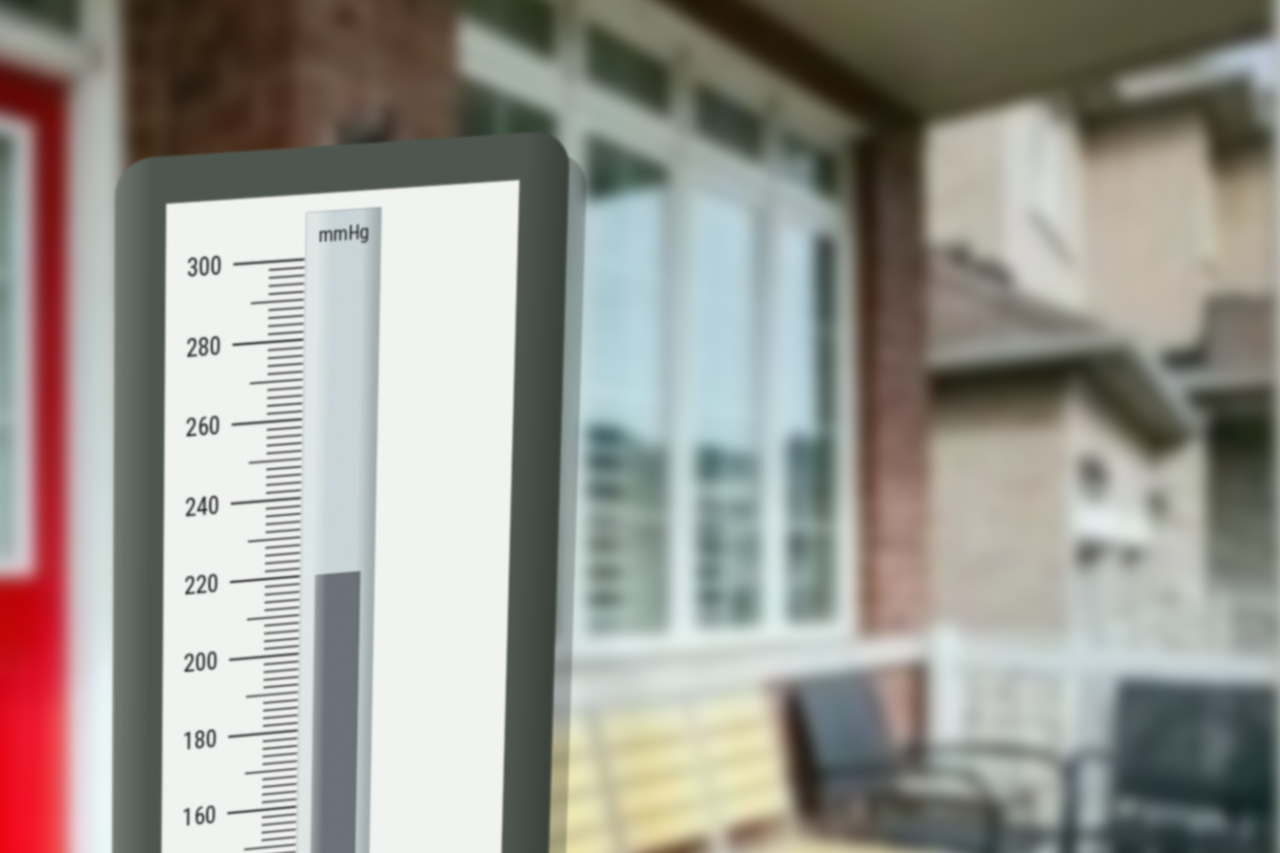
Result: 220,mmHg
